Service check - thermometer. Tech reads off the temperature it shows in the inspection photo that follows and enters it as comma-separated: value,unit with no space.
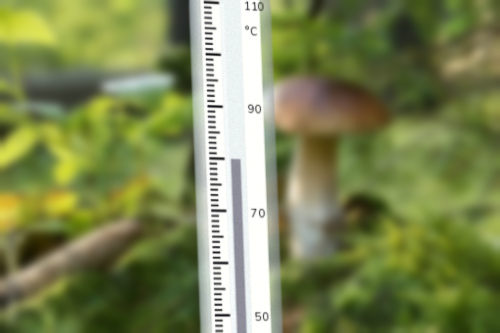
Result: 80,°C
